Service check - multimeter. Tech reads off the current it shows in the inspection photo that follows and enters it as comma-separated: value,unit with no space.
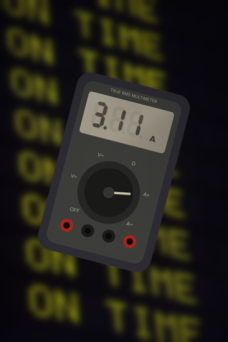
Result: 3.11,A
